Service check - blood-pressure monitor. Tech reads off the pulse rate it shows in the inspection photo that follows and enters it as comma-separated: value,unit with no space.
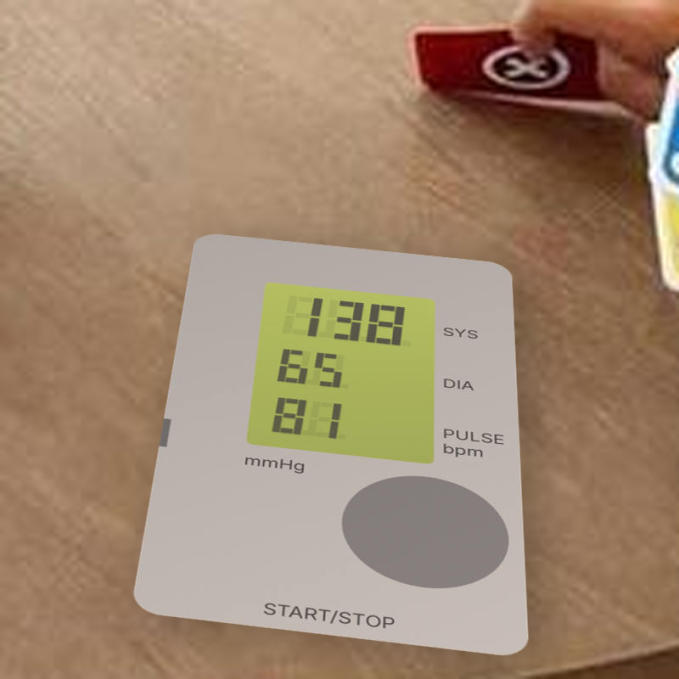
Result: 81,bpm
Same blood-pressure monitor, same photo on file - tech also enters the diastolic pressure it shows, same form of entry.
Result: 65,mmHg
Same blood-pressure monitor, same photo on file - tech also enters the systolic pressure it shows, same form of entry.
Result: 138,mmHg
